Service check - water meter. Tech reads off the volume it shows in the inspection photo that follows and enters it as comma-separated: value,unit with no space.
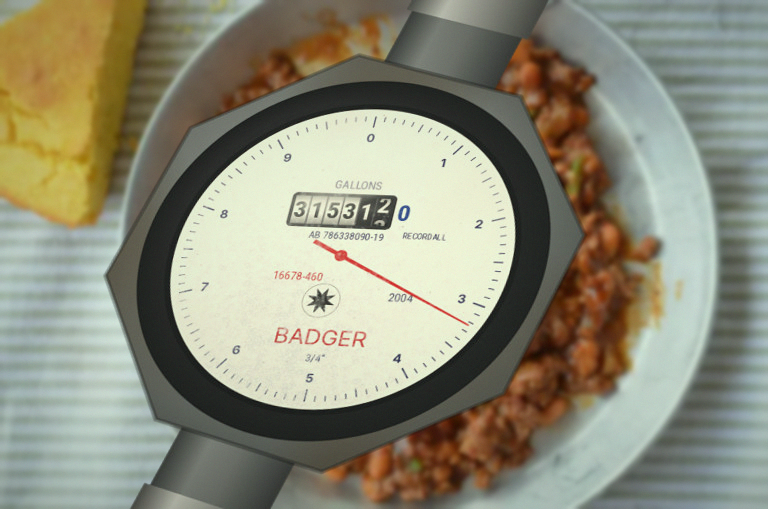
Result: 3153123.2,gal
